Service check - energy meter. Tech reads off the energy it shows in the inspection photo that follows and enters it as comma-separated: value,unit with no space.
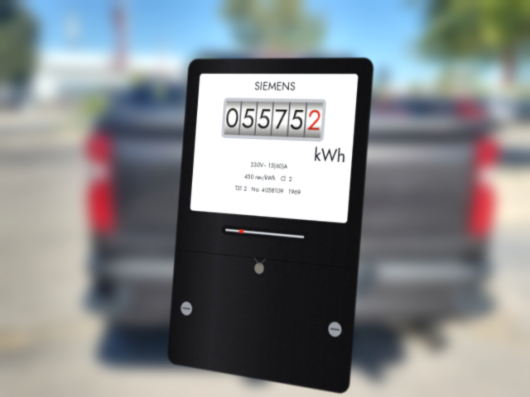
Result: 5575.2,kWh
